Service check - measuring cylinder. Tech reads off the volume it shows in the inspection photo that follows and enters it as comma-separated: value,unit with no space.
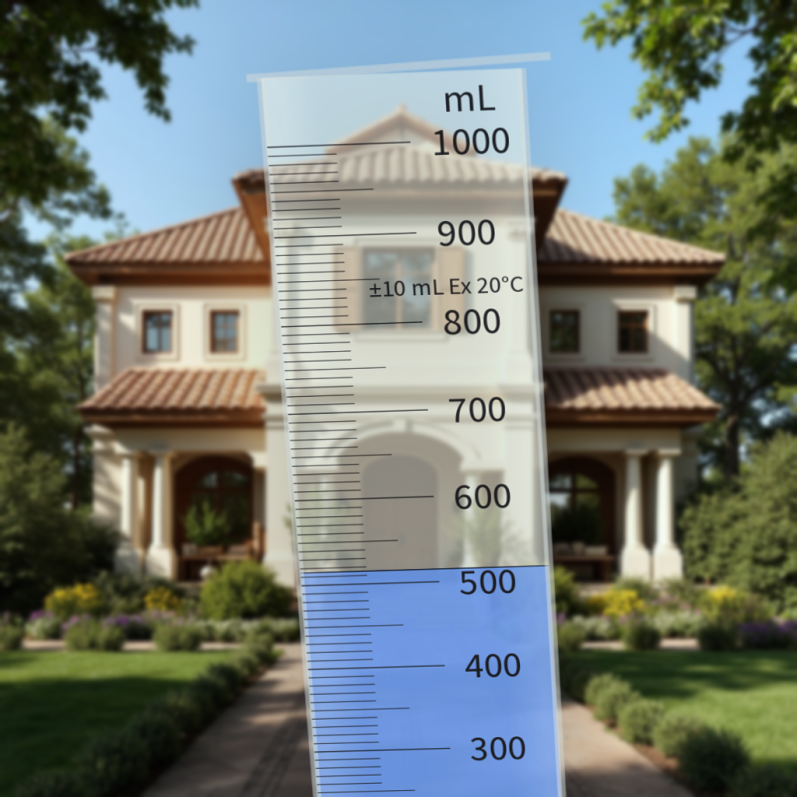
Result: 515,mL
